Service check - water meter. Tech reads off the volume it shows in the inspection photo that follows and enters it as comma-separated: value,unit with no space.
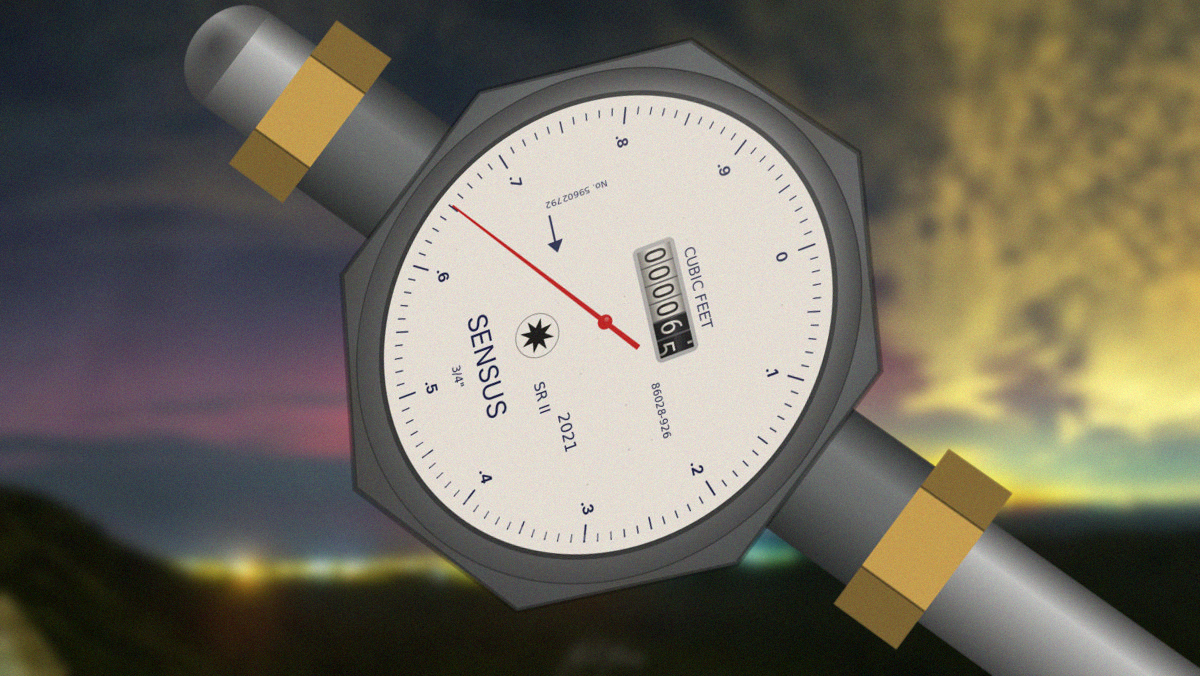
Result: 64.65,ft³
